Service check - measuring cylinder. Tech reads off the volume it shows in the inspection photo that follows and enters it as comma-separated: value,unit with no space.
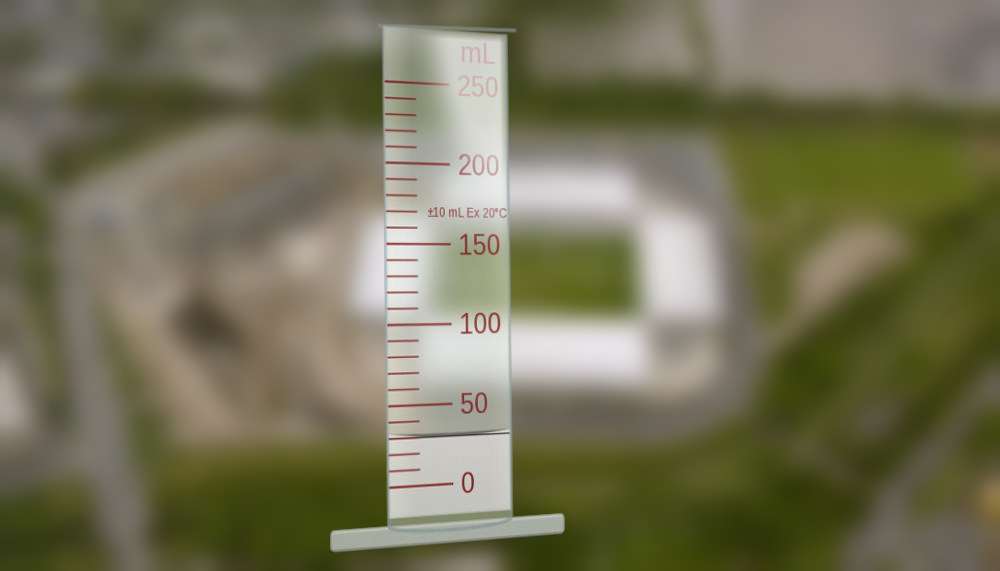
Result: 30,mL
